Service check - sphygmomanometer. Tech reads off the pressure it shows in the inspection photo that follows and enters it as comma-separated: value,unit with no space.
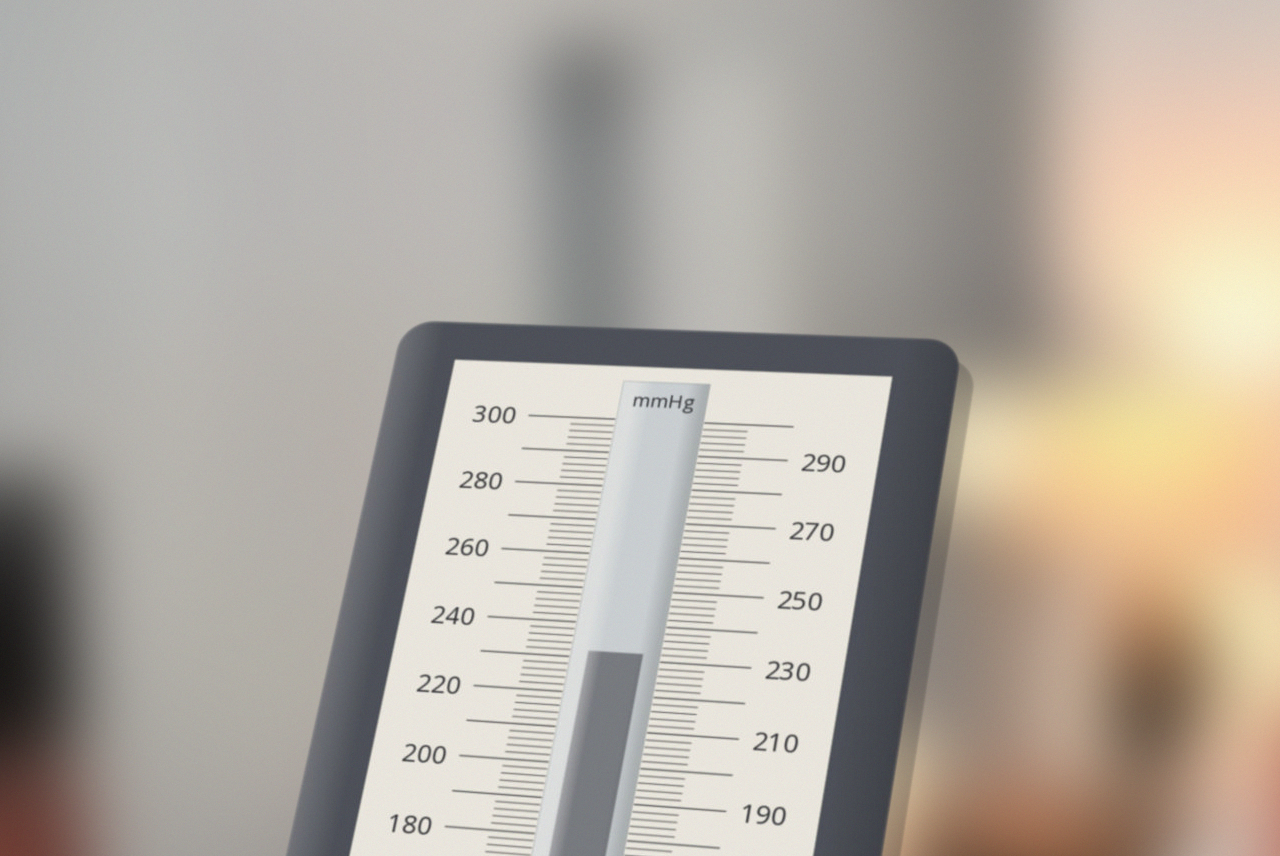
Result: 232,mmHg
